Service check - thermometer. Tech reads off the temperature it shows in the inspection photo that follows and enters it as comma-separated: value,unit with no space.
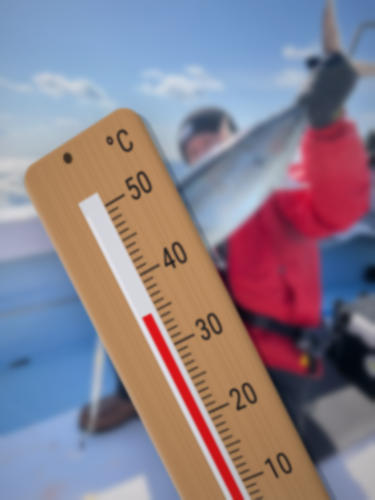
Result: 35,°C
